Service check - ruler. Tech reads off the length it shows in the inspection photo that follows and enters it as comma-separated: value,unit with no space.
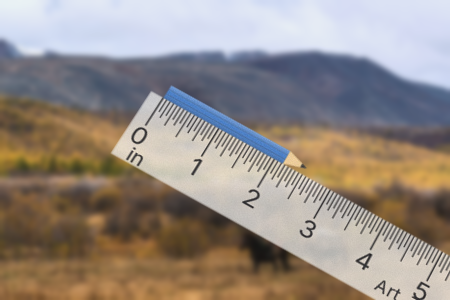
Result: 2.5,in
